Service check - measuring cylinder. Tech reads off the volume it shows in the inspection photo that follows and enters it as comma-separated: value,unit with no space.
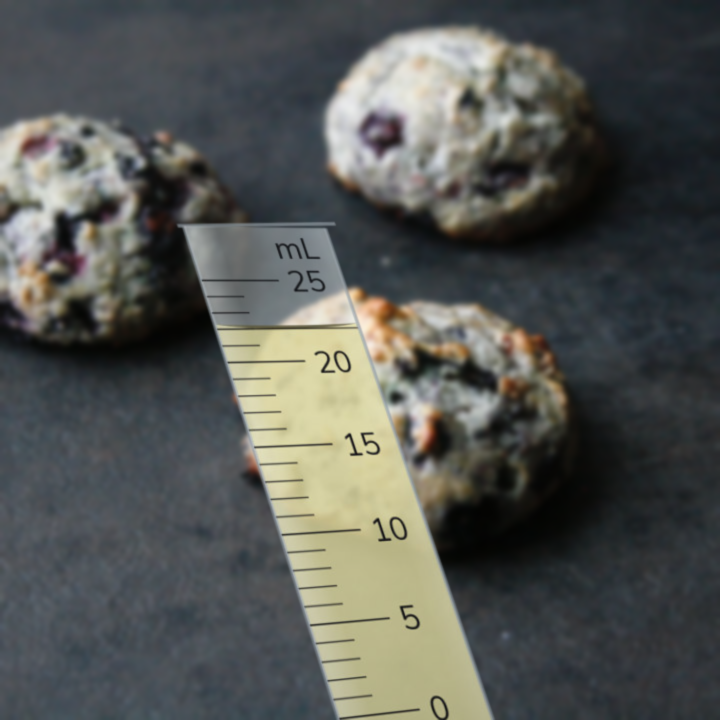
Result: 22,mL
